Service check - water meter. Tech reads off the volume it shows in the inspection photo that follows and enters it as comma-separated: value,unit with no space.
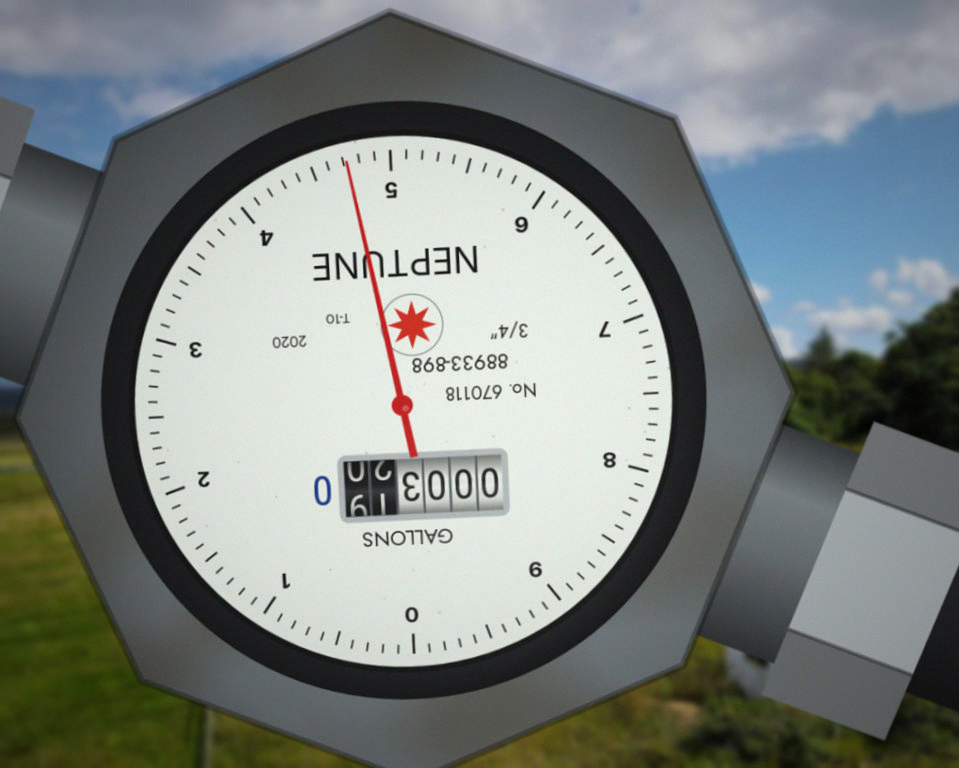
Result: 3194.7,gal
